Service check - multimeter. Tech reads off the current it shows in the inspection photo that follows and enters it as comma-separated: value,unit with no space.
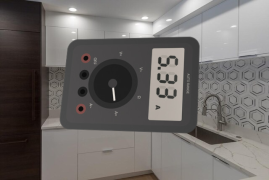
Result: 5.33,A
